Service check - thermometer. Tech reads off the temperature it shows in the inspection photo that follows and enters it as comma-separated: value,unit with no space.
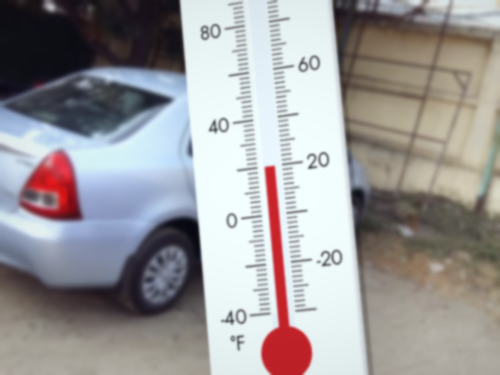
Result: 20,°F
